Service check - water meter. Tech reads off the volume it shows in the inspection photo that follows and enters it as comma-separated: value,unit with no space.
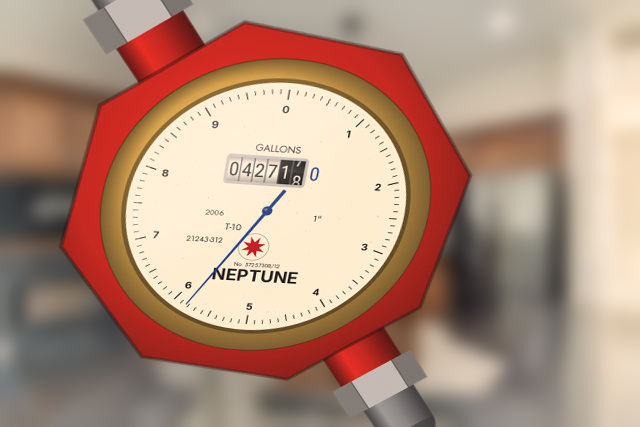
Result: 427175.8,gal
